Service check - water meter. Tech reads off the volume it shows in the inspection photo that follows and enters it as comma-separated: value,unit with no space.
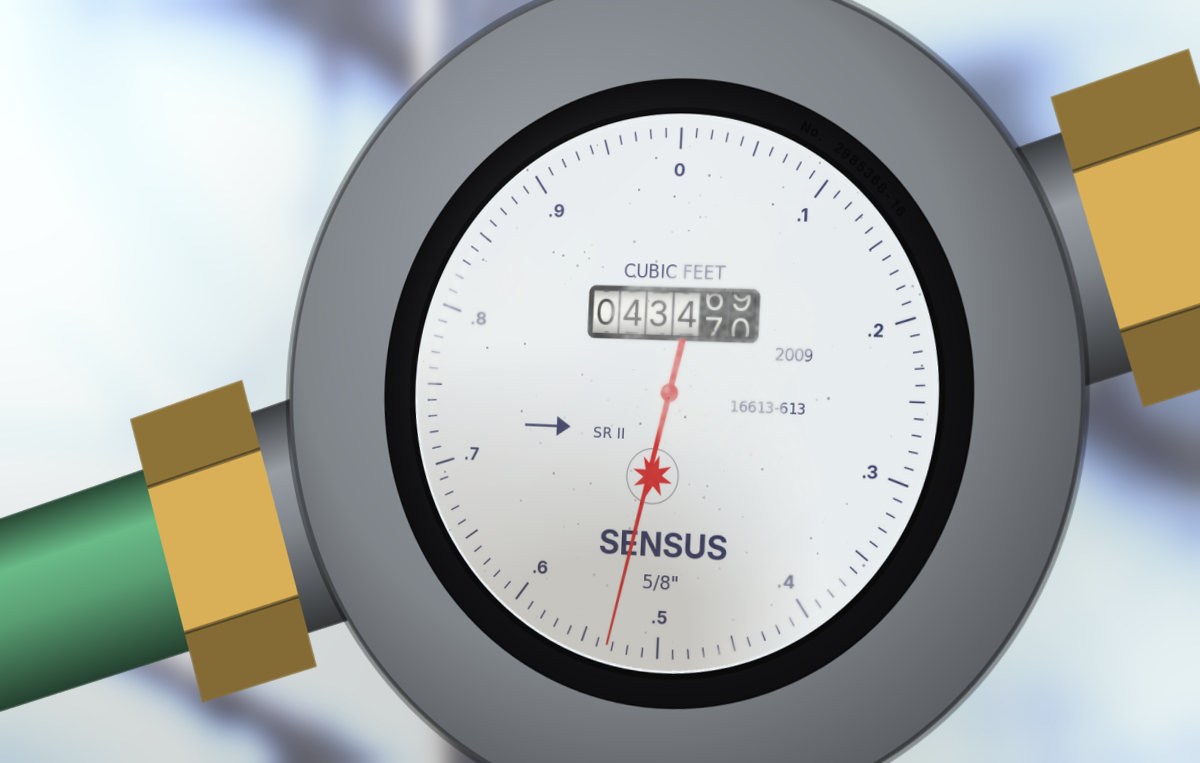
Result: 43469.53,ft³
